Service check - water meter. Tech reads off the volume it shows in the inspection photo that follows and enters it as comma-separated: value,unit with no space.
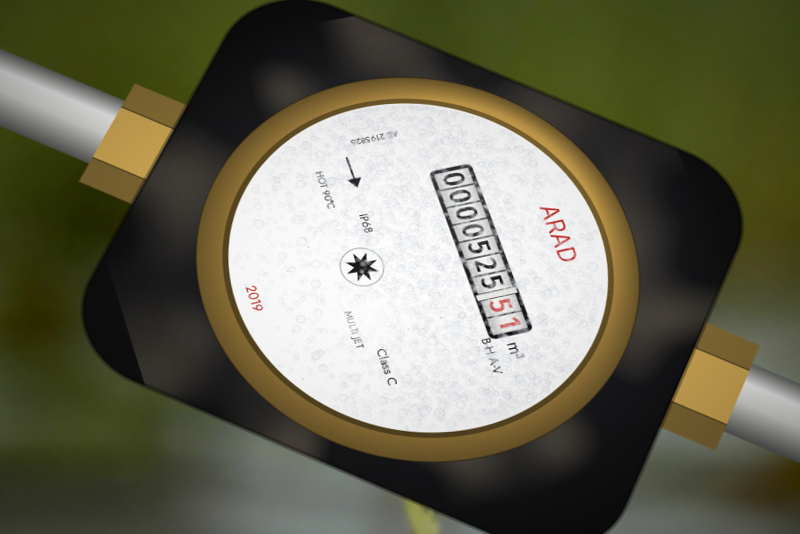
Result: 525.51,m³
